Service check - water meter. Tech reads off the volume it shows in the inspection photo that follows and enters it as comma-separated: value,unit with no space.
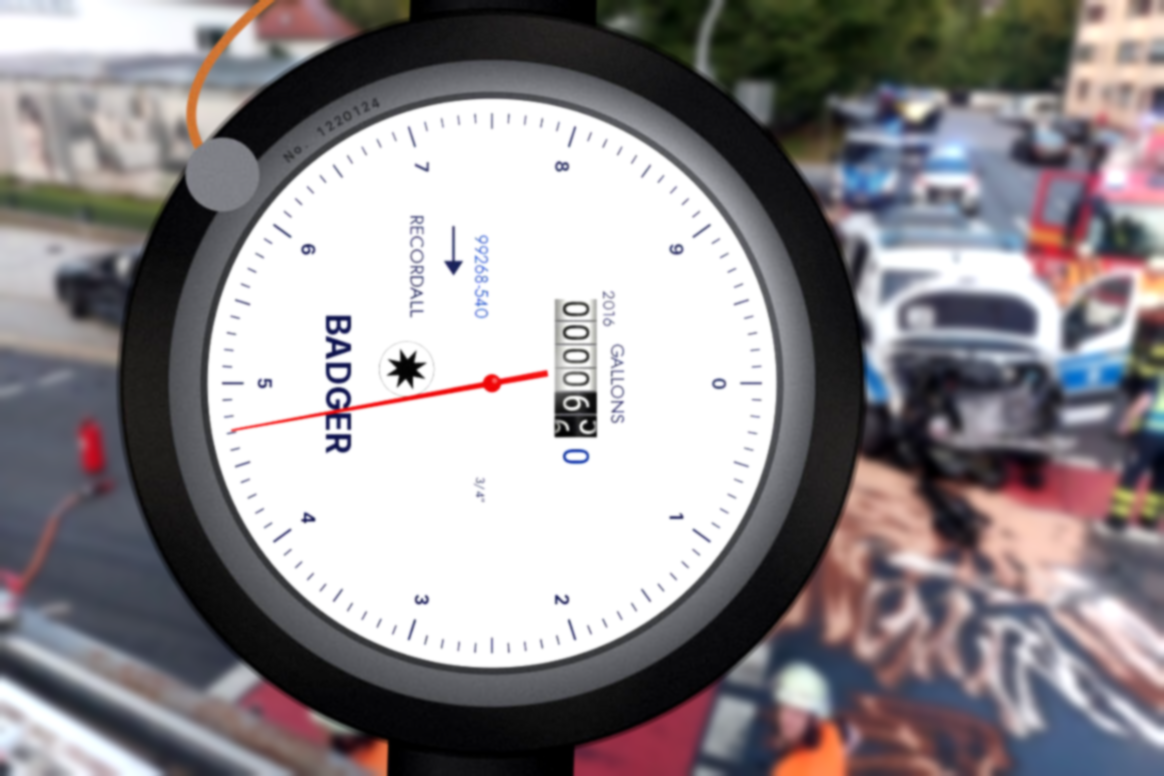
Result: 654.7,gal
